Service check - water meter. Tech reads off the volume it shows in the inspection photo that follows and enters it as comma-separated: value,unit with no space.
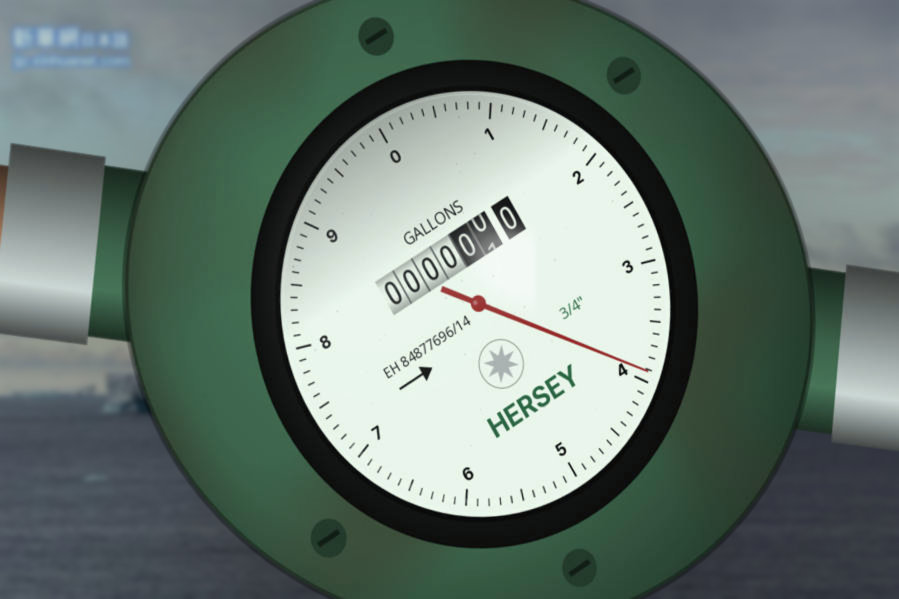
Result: 3.9,gal
